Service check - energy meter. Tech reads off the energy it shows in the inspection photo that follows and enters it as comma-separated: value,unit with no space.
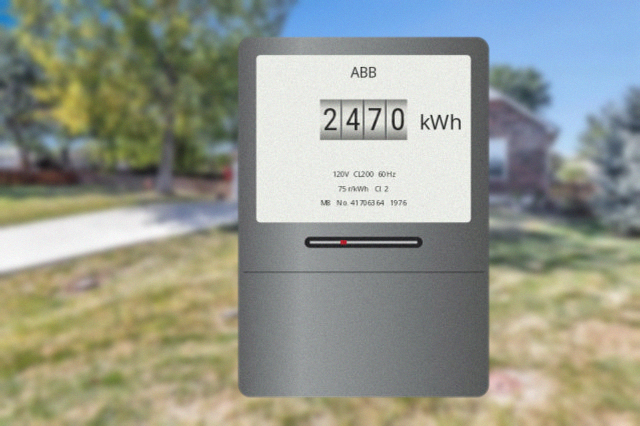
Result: 2470,kWh
